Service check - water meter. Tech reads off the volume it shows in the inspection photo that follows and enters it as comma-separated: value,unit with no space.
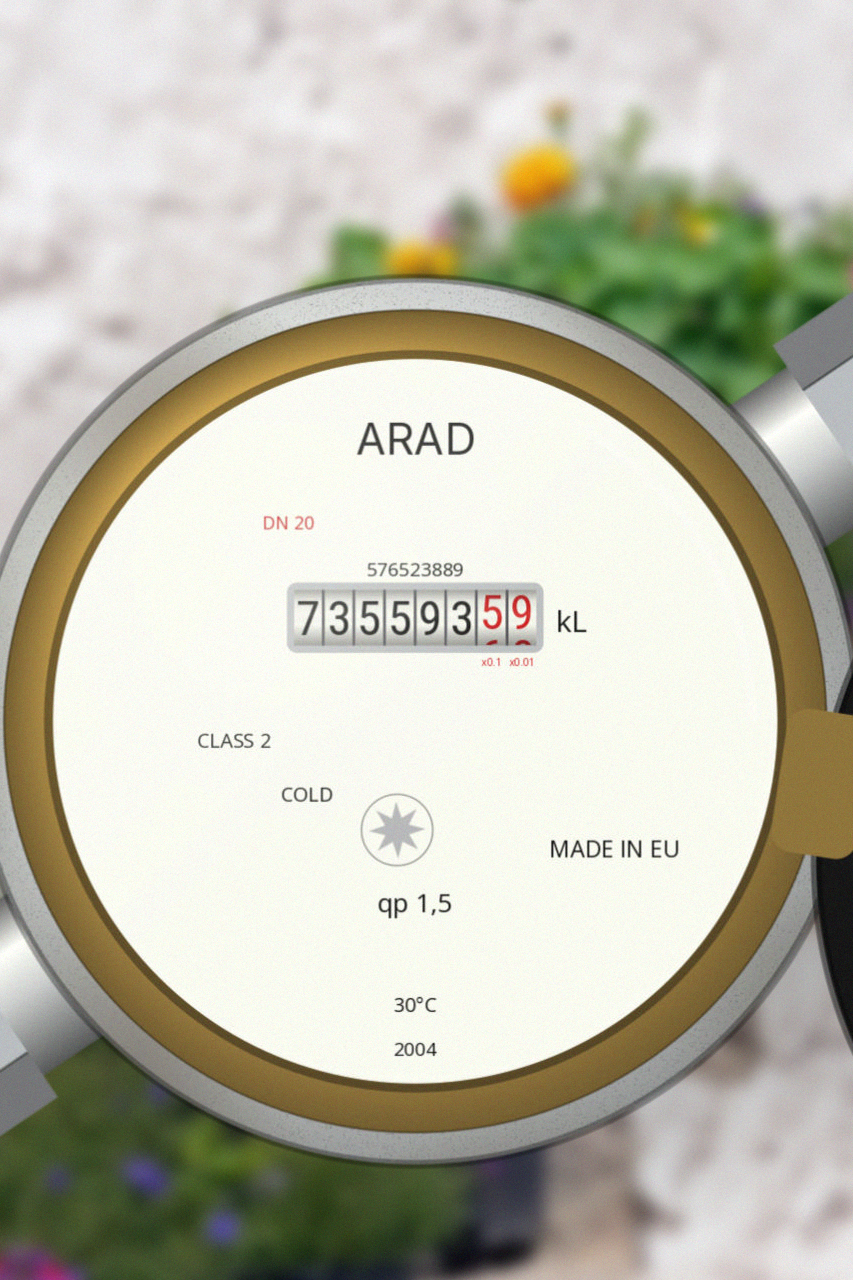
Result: 735593.59,kL
